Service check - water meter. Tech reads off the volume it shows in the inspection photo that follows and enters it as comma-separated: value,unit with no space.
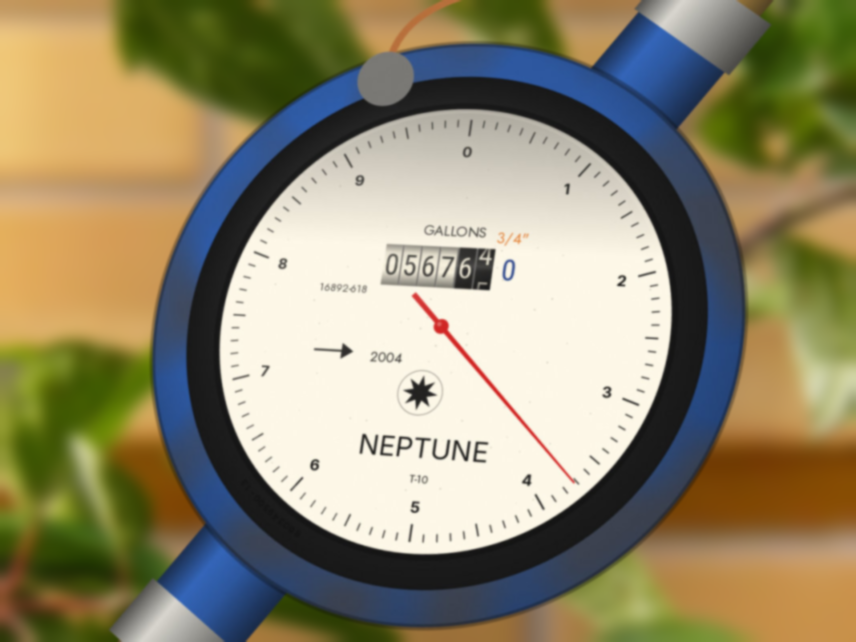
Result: 567643.7,gal
